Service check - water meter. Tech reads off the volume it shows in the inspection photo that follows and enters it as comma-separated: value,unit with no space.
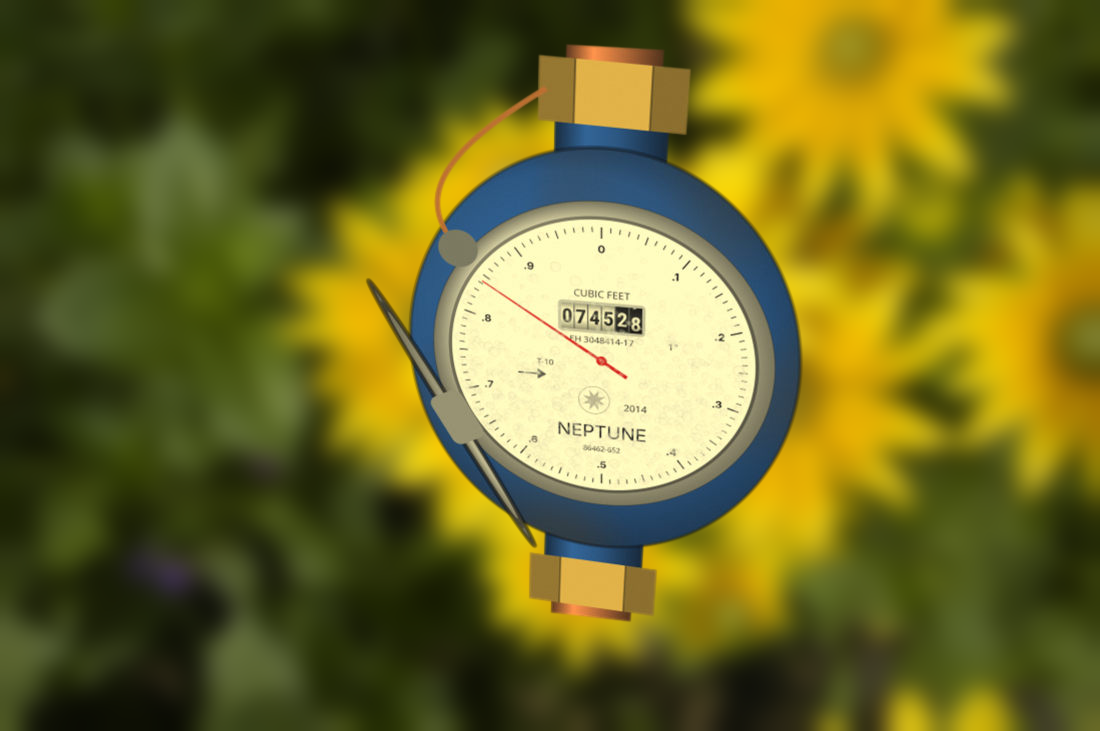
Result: 74527.84,ft³
